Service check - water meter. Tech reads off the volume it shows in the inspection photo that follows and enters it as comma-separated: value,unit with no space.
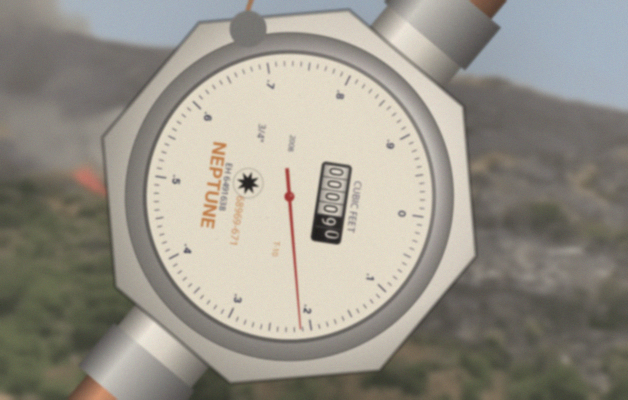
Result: 90.21,ft³
